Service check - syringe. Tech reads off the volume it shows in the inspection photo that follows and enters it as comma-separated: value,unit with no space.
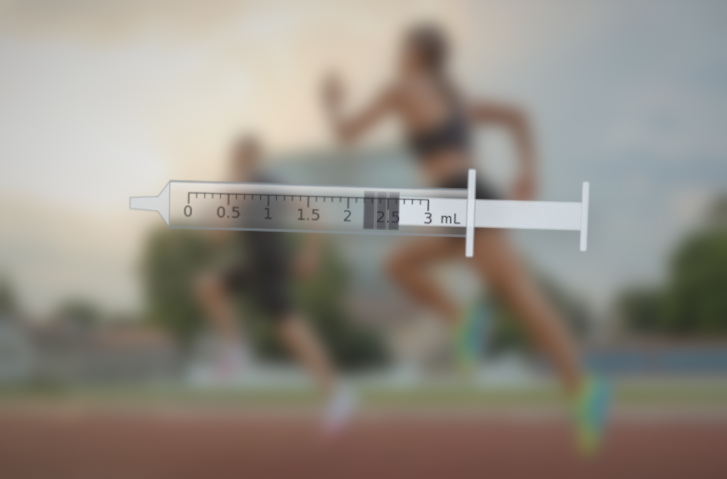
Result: 2.2,mL
